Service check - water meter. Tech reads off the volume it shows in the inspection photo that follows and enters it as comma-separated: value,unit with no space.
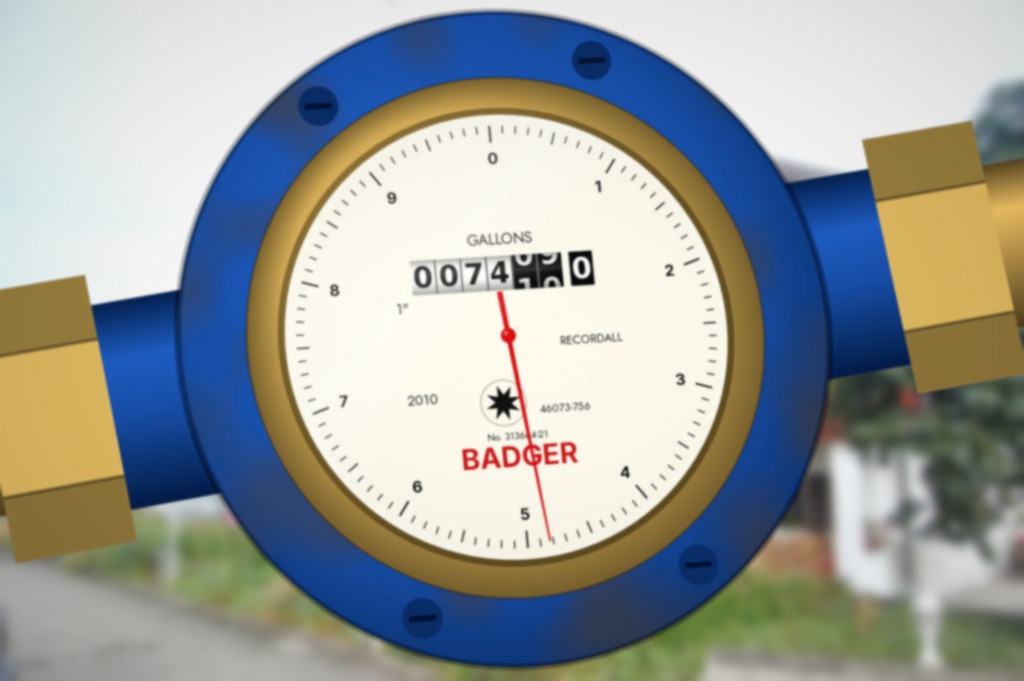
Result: 74094.8,gal
